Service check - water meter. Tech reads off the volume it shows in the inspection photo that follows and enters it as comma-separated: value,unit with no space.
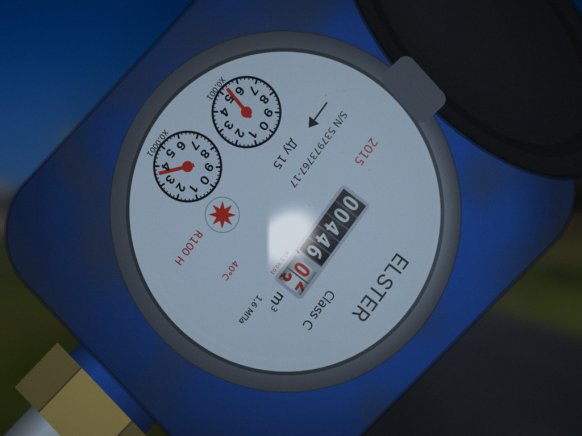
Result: 446.0253,m³
